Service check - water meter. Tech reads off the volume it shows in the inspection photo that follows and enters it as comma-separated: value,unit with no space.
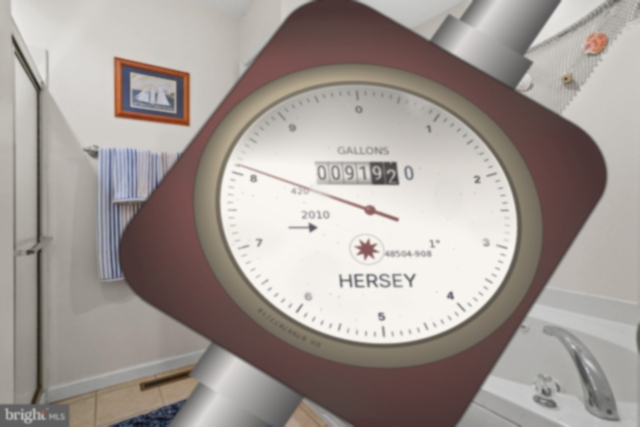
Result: 91918.1,gal
